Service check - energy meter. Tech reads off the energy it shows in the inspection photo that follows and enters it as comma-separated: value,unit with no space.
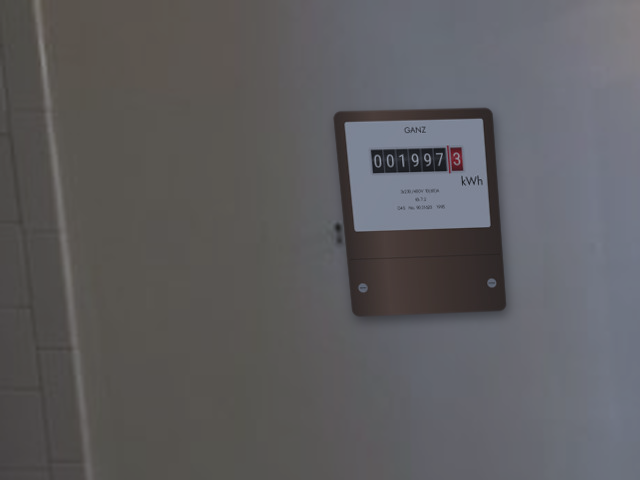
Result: 1997.3,kWh
